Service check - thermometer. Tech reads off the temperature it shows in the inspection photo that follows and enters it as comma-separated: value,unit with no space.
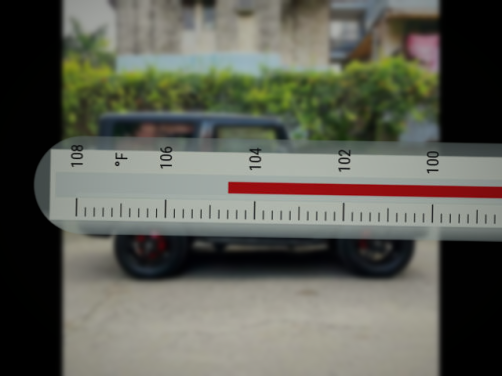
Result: 104.6,°F
